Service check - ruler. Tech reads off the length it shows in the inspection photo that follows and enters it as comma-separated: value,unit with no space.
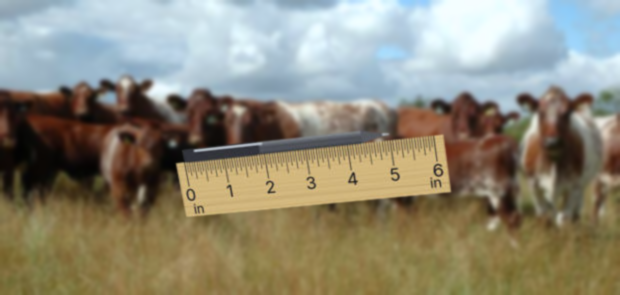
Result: 5,in
